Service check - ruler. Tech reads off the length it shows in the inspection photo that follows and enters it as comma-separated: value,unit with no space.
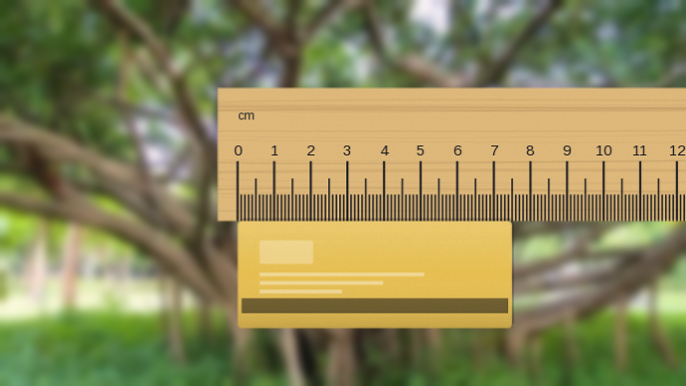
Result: 7.5,cm
